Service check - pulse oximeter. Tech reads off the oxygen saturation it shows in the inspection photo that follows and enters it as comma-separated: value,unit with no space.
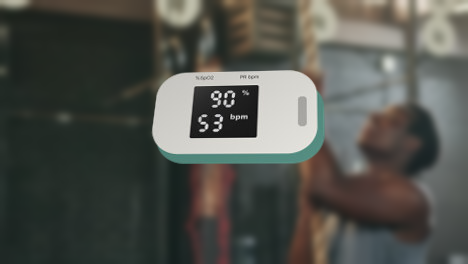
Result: 90,%
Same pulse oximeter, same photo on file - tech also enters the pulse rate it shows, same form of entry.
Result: 53,bpm
